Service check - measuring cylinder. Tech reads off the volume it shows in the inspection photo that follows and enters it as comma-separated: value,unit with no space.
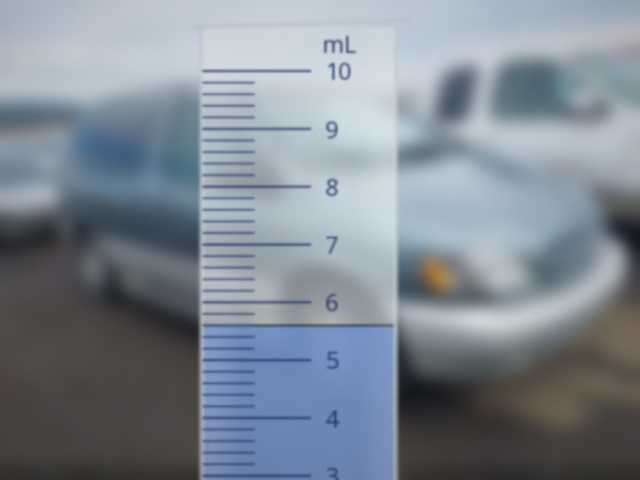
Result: 5.6,mL
